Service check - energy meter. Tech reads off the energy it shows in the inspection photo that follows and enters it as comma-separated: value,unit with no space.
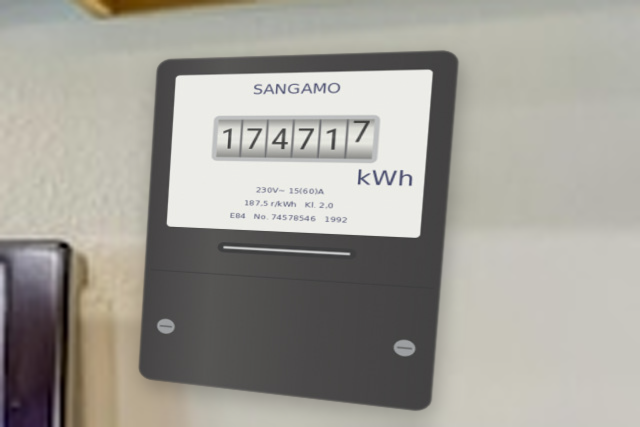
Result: 174717,kWh
